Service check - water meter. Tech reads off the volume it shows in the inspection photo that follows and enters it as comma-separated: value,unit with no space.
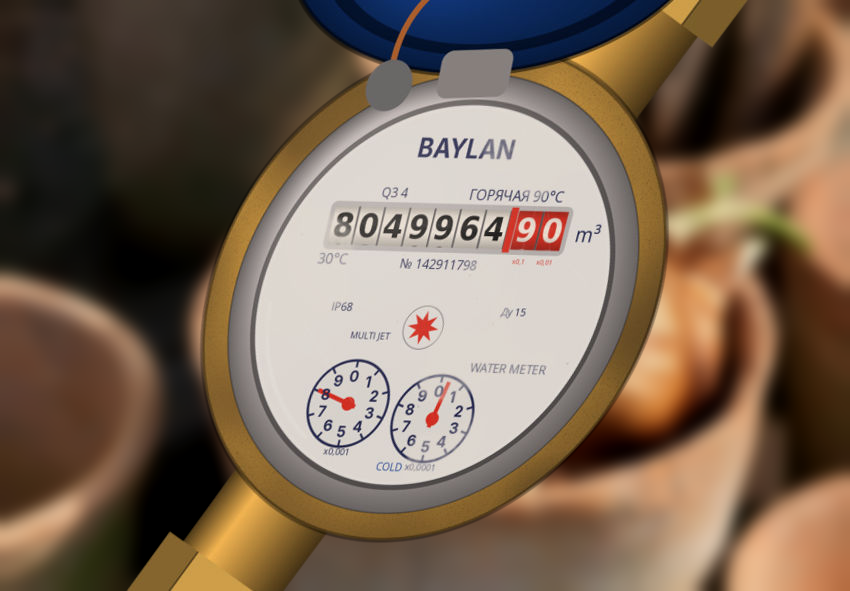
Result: 8049964.9080,m³
